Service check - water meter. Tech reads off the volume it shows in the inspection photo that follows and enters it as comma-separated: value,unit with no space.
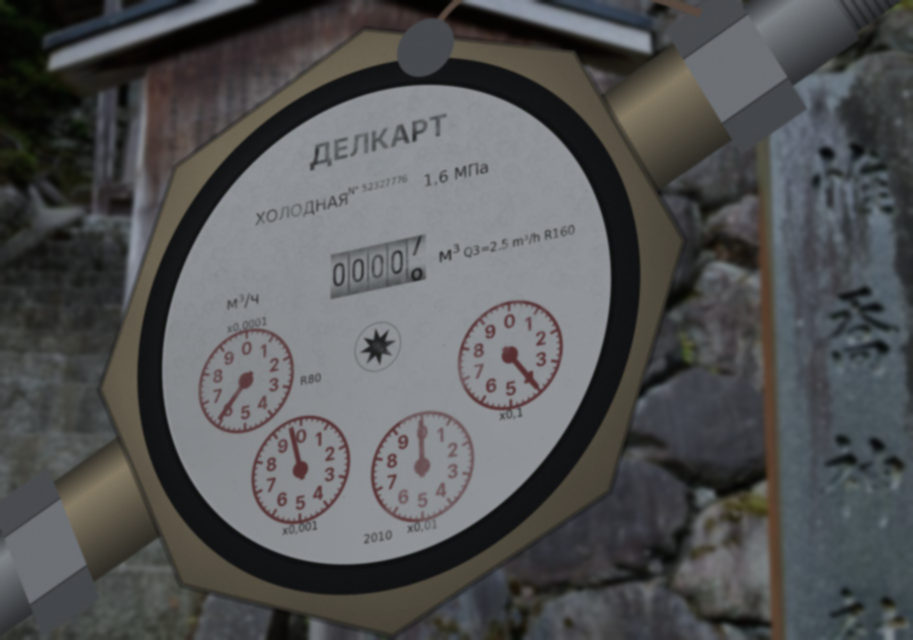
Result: 7.3996,m³
